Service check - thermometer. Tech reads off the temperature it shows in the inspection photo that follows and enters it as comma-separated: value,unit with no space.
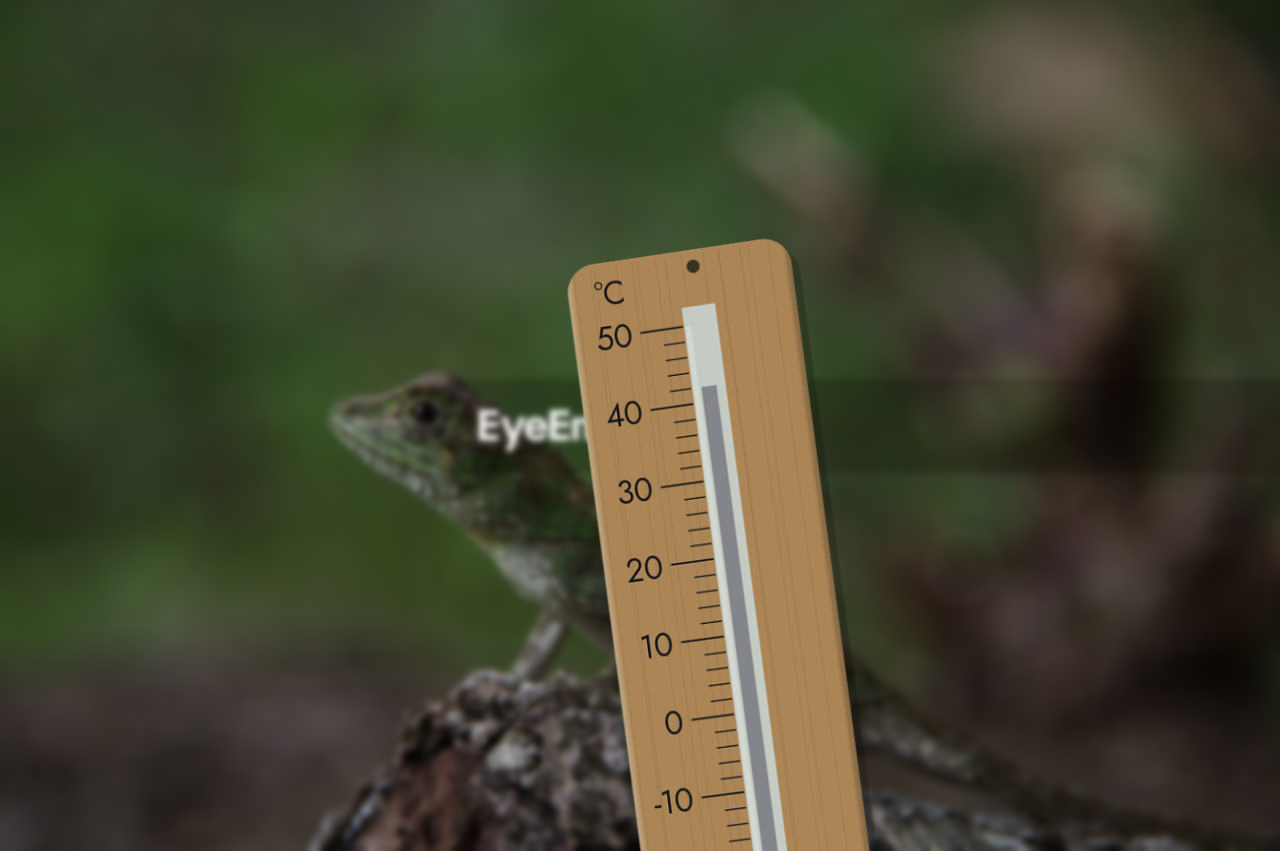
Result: 42,°C
